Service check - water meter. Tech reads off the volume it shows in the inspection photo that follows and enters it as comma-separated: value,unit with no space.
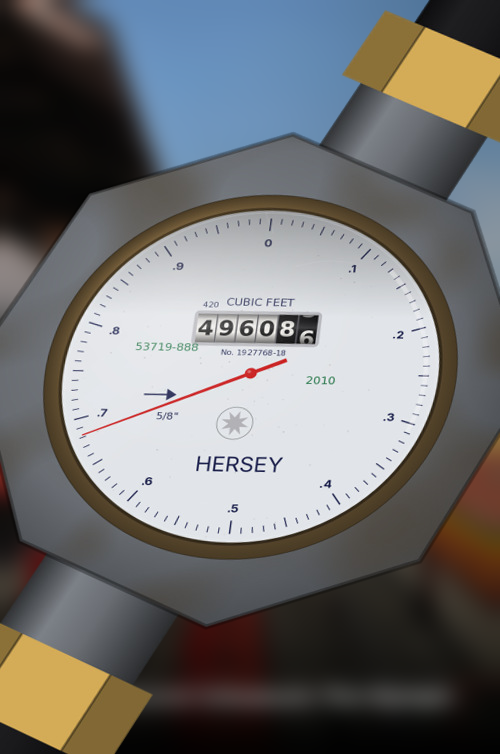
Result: 496085.68,ft³
